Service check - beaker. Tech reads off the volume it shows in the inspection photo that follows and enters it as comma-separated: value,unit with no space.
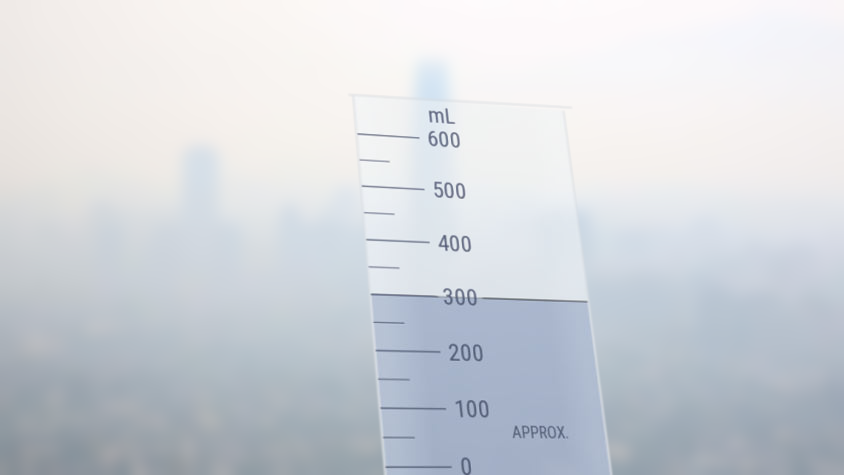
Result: 300,mL
